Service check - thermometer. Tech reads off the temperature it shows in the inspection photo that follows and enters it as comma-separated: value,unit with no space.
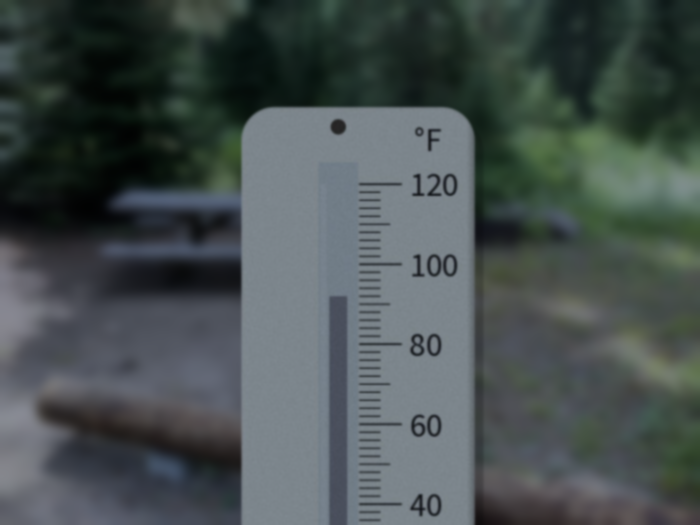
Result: 92,°F
